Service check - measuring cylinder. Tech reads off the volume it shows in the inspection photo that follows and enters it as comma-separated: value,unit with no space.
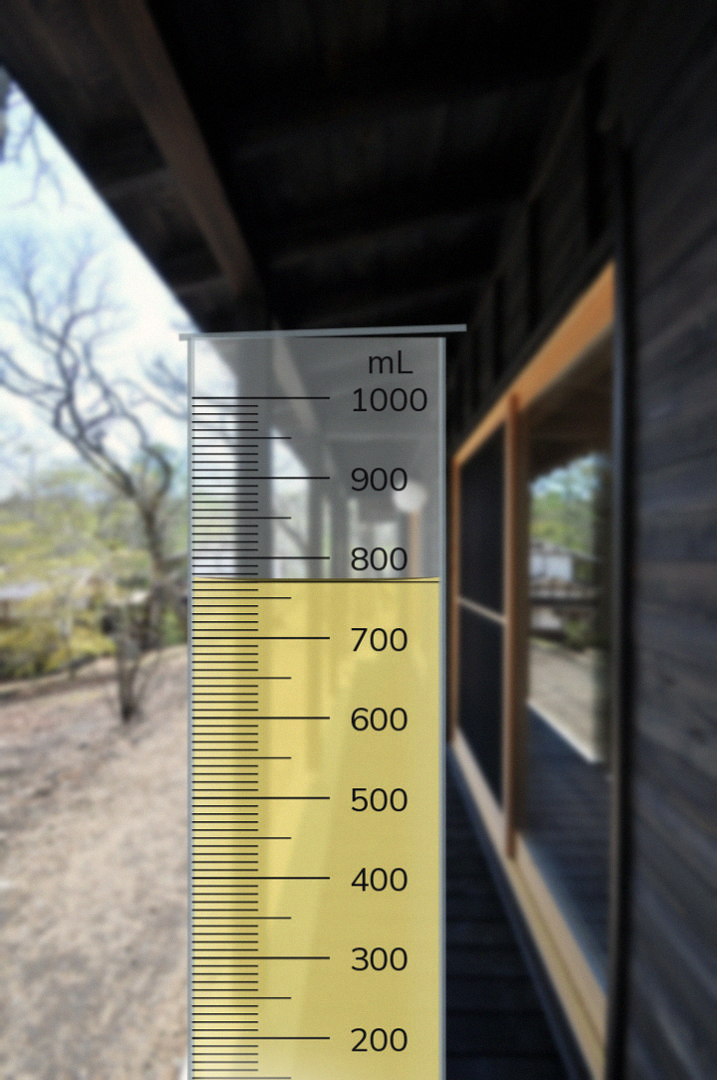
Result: 770,mL
